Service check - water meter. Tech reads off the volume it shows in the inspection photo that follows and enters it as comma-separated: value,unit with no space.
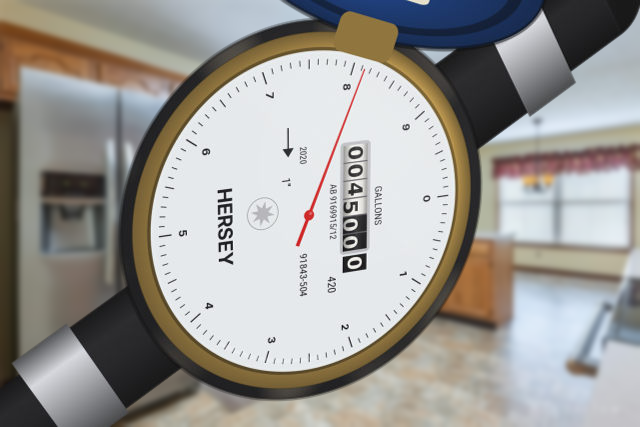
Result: 44998.1,gal
